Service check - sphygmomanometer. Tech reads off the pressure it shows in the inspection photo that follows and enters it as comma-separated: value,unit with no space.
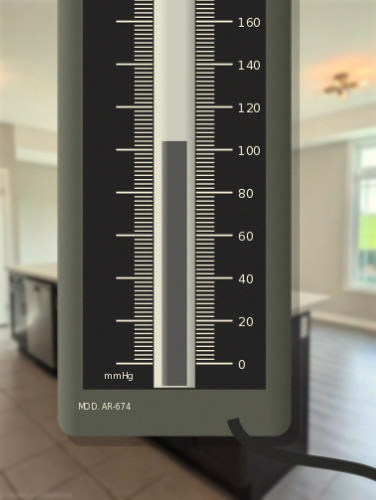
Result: 104,mmHg
